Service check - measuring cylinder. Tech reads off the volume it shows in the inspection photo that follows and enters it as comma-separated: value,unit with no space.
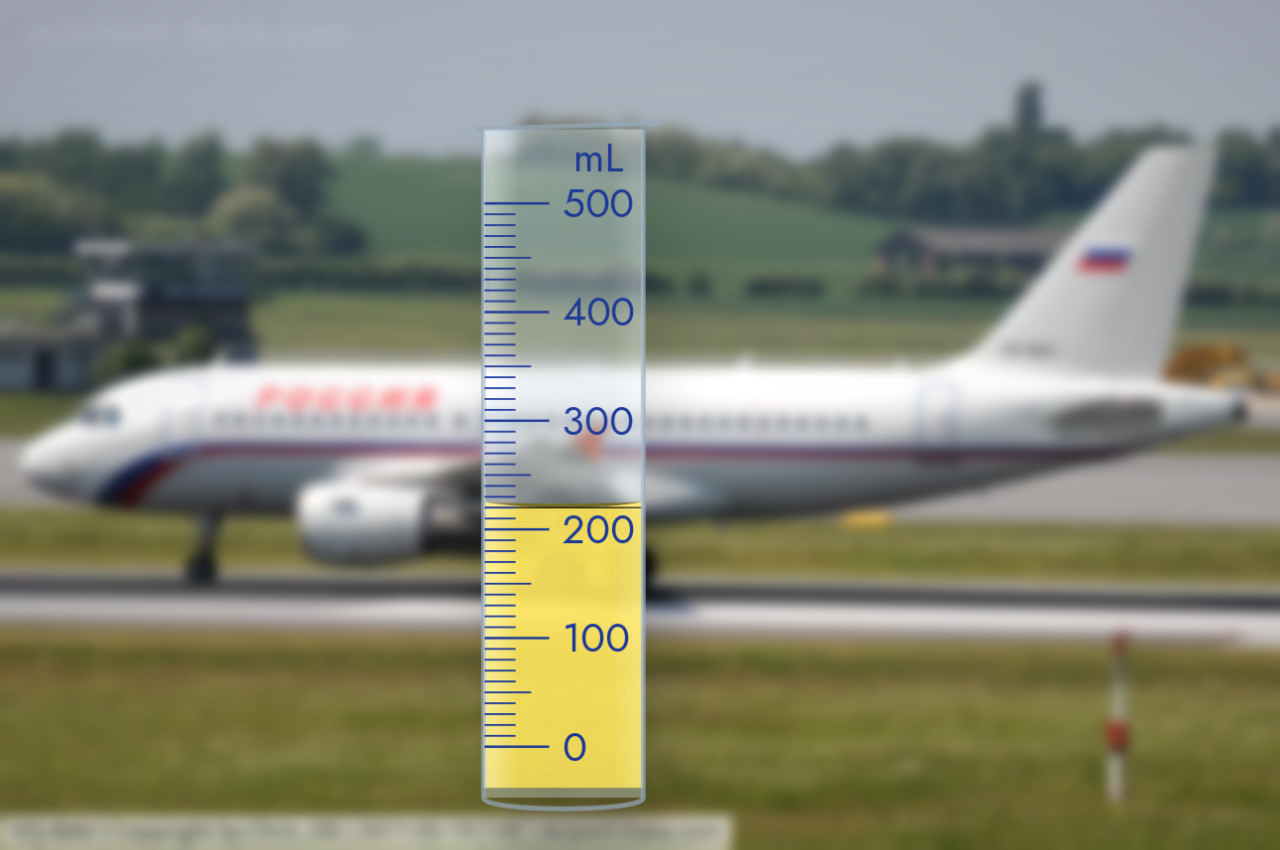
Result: 220,mL
